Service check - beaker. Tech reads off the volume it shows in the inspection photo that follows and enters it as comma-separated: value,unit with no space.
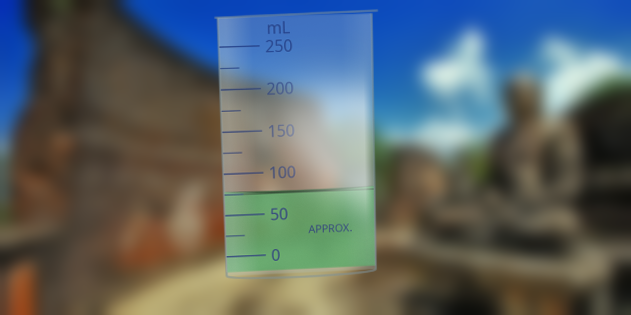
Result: 75,mL
